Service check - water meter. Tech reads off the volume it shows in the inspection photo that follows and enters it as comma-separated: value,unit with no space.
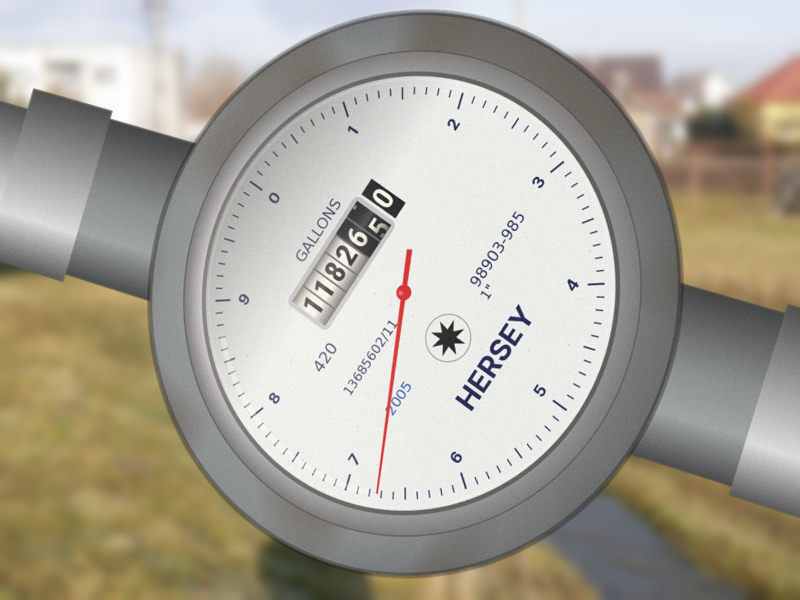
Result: 1182646.7,gal
